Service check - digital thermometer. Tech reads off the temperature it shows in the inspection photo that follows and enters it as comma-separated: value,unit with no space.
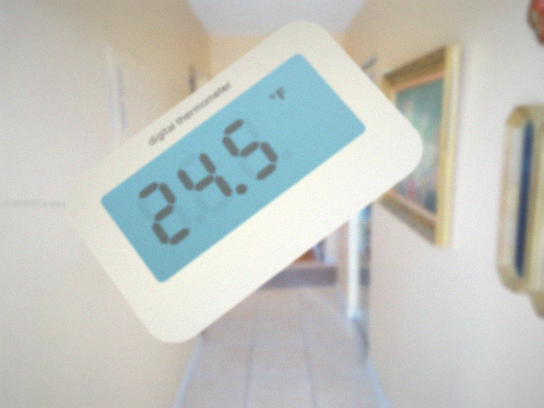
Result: 24.5,°F
